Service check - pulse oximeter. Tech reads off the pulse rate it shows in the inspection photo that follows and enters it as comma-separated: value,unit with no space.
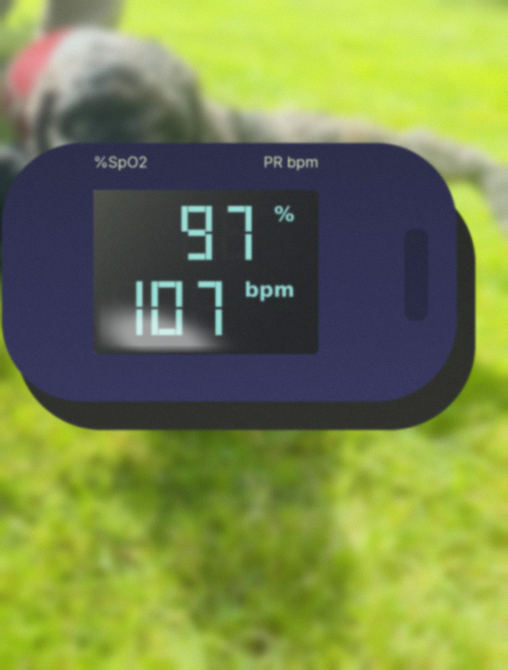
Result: 107,bpm
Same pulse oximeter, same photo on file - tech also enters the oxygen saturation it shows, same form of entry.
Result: 97,%
